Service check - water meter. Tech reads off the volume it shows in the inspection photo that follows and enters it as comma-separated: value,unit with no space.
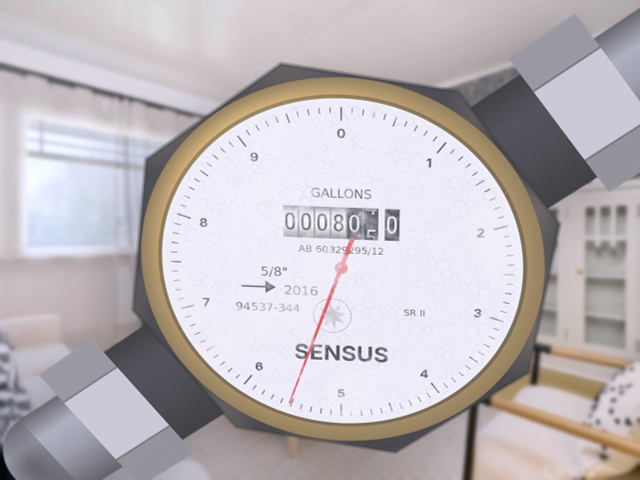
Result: 8045.5,gal
